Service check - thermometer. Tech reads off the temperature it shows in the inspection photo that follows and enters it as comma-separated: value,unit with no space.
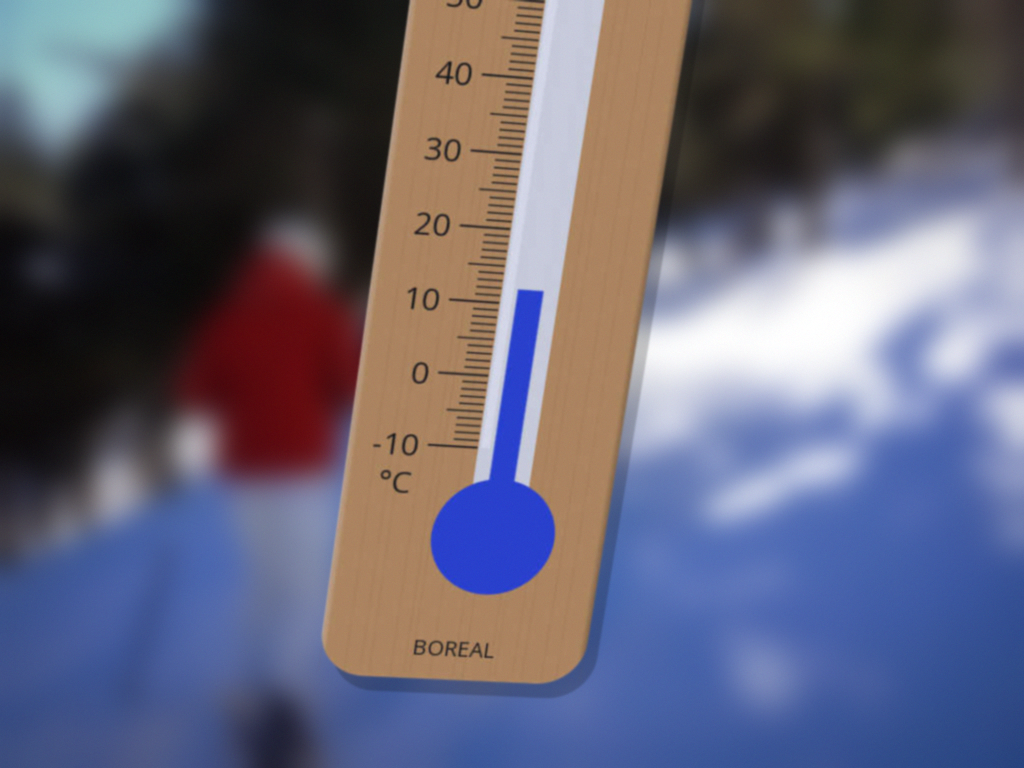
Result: 12,°C
